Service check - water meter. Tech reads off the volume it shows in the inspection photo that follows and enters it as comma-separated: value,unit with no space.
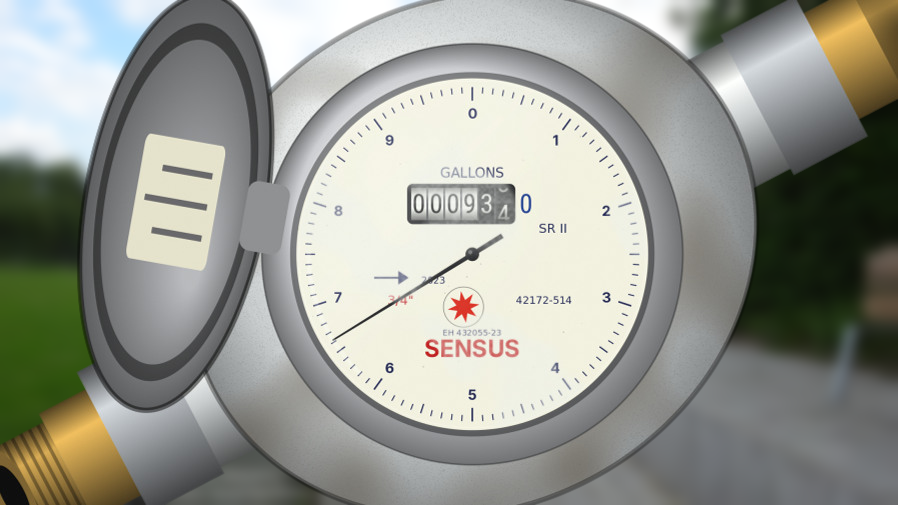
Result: 9336.6,gal
